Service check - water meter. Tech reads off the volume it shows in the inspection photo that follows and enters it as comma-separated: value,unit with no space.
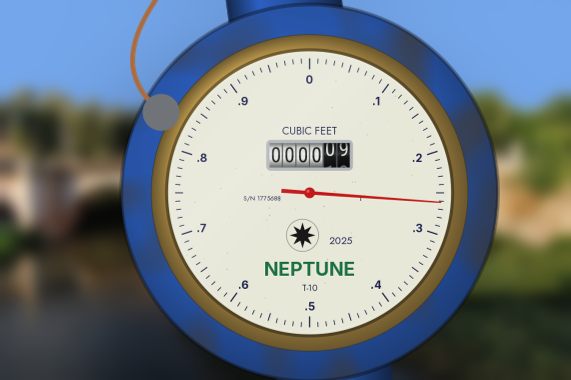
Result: 9.26,ft³
